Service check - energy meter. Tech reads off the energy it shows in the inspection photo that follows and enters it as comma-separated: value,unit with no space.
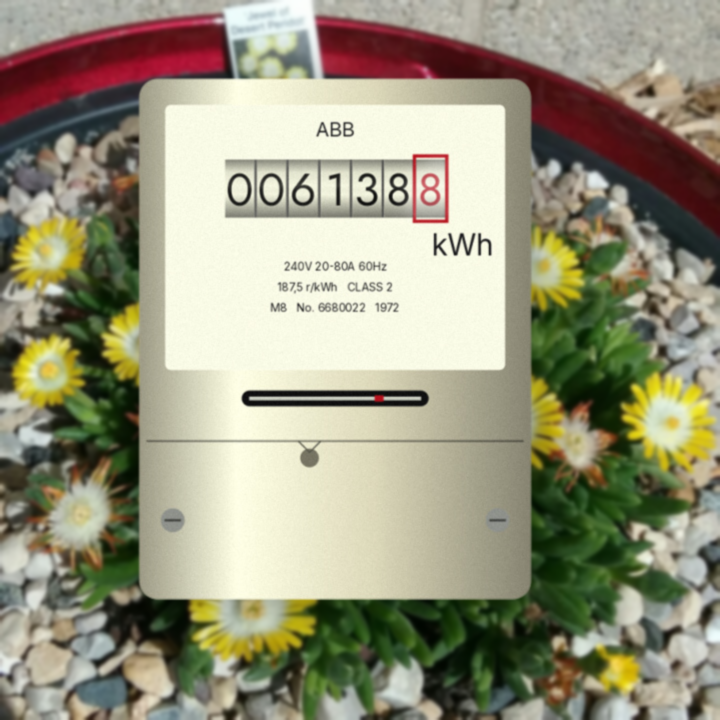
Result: 6138.8,kWh
